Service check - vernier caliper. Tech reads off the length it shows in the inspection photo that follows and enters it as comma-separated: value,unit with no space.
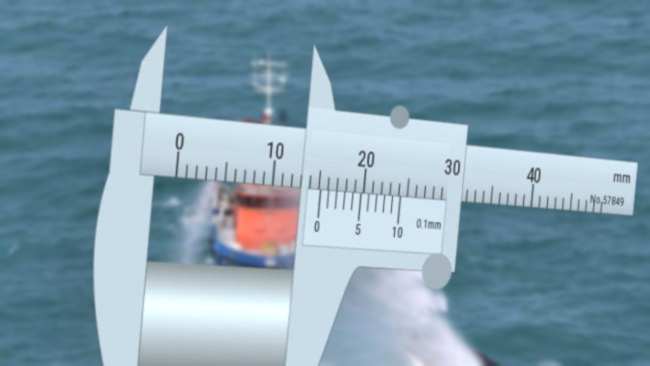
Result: 15.2,mm
